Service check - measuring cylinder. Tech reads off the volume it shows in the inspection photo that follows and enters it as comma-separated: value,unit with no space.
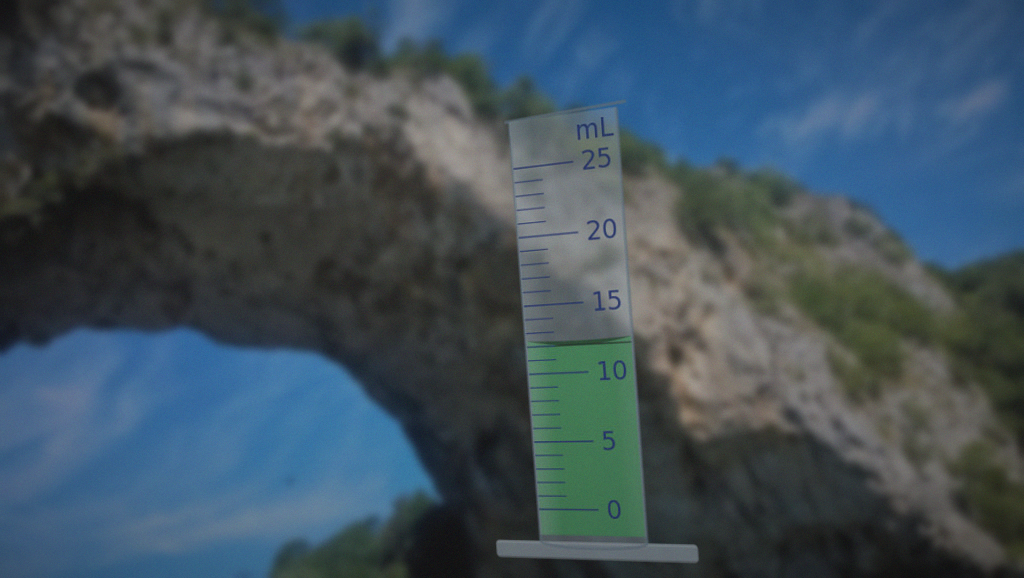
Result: 12,mL
